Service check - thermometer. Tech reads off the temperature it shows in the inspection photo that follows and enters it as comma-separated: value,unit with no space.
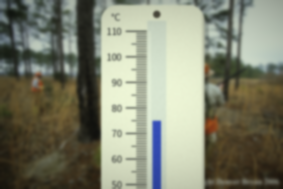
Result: 75,°C
